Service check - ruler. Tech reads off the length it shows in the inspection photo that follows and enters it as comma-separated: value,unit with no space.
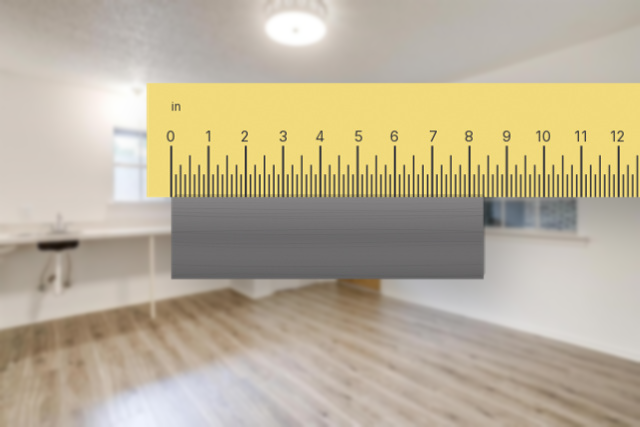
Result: 8.375,in
